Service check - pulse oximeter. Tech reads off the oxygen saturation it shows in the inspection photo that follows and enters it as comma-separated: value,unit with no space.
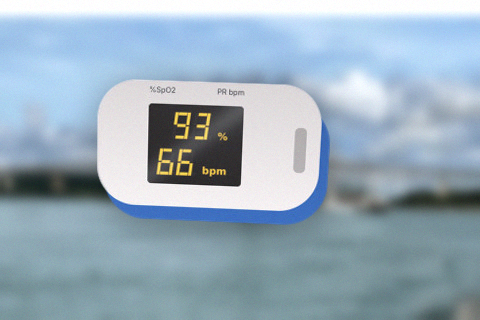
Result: 93,%
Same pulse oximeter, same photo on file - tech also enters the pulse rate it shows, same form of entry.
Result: 66,bpm
